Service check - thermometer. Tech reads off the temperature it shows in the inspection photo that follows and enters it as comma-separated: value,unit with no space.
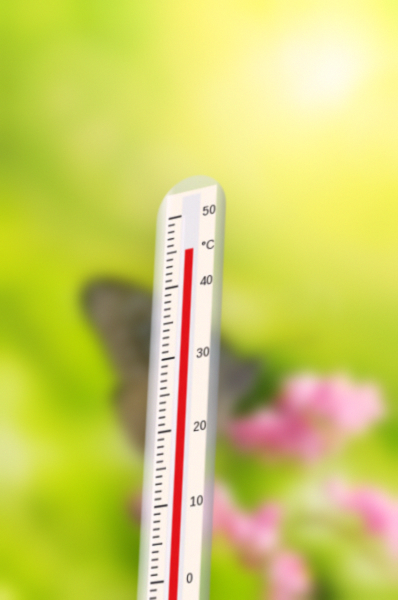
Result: 45,°C
